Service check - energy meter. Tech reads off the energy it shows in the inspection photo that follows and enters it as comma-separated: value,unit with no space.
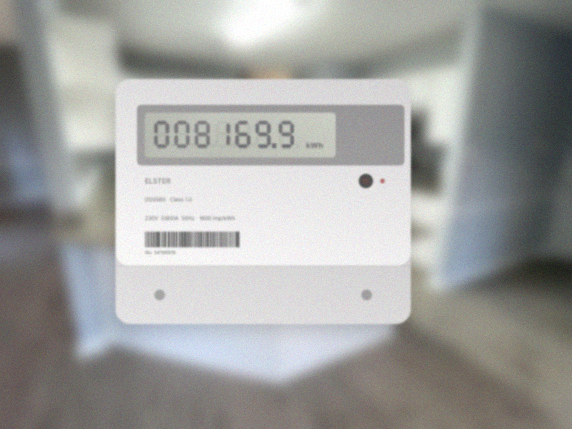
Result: 8169.9,kWh
